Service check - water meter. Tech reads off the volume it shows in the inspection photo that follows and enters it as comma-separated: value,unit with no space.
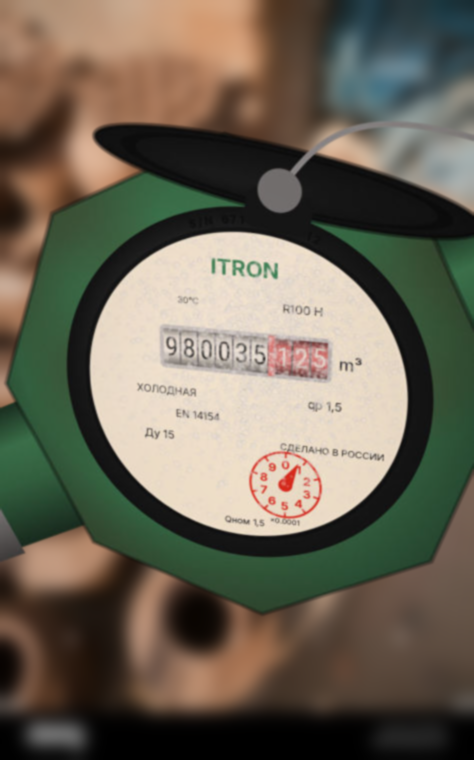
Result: 980035.1250,m³
